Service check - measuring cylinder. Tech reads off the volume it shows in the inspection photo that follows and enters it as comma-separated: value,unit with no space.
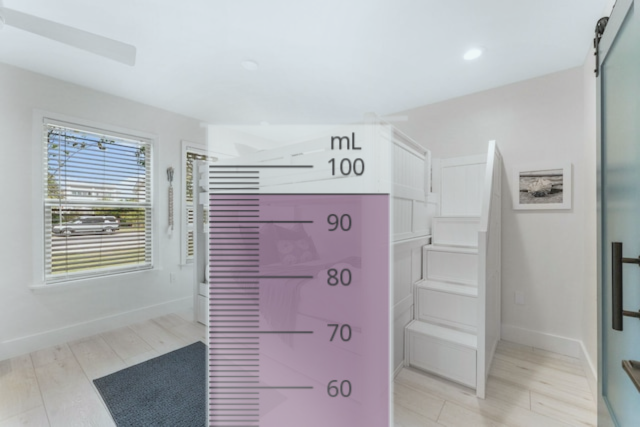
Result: 95,mL
